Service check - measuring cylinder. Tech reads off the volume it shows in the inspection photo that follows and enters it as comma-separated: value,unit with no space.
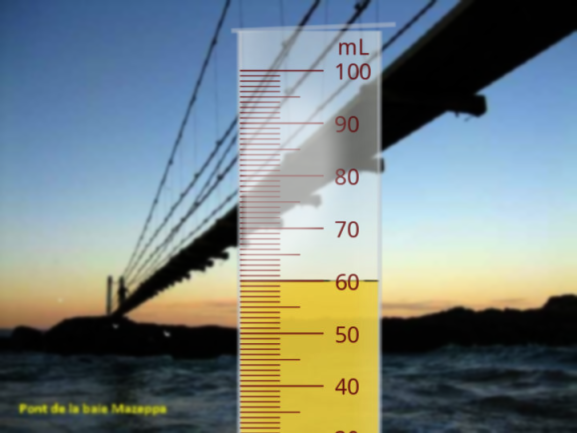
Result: 60,mL
